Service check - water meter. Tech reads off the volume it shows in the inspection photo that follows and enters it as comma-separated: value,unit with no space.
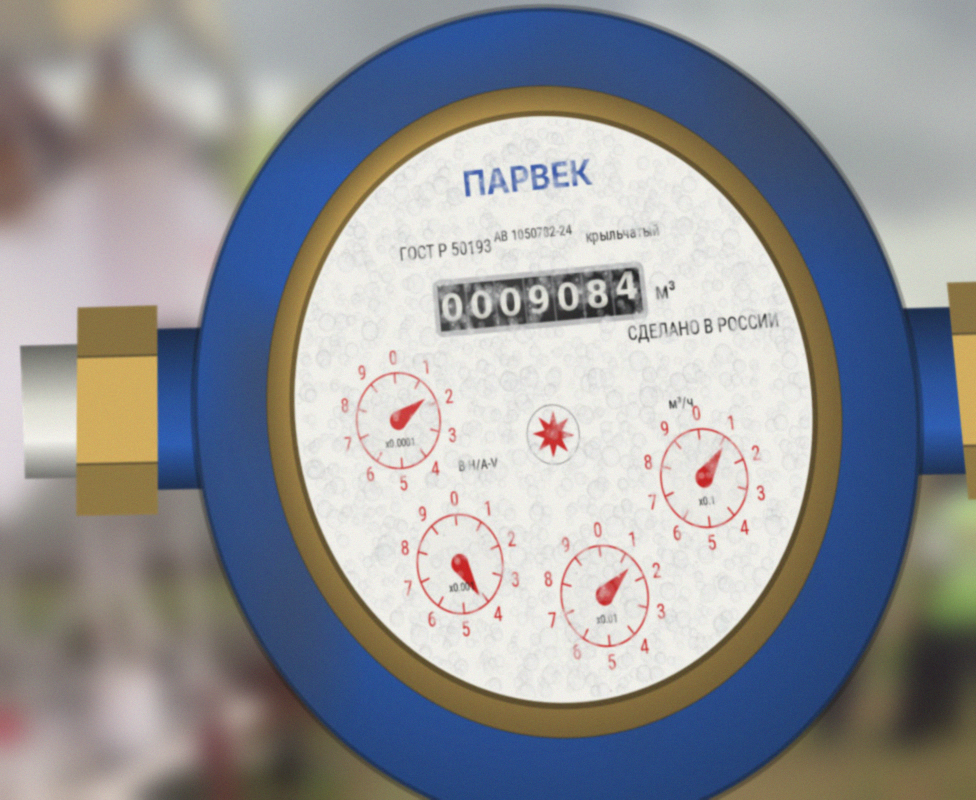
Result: 9084.1141,m³
